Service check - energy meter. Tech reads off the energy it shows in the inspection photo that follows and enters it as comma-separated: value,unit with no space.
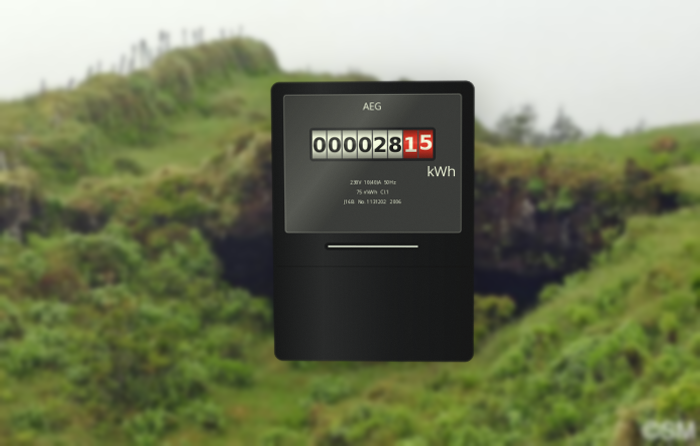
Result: 28.15,kWh
